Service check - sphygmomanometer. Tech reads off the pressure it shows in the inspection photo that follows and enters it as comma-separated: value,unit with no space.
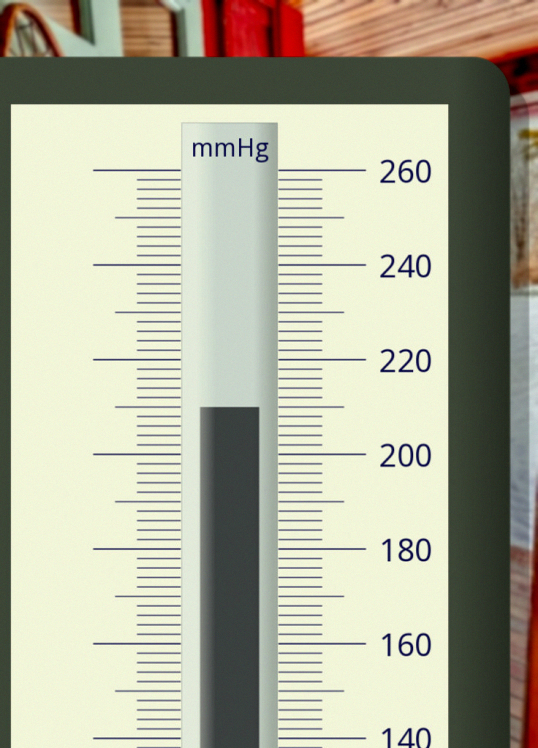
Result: 210,mmHg
